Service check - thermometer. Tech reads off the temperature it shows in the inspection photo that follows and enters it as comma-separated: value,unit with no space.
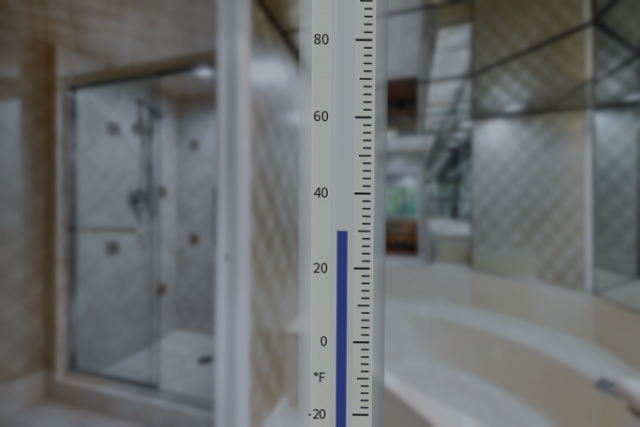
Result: 30,°F
